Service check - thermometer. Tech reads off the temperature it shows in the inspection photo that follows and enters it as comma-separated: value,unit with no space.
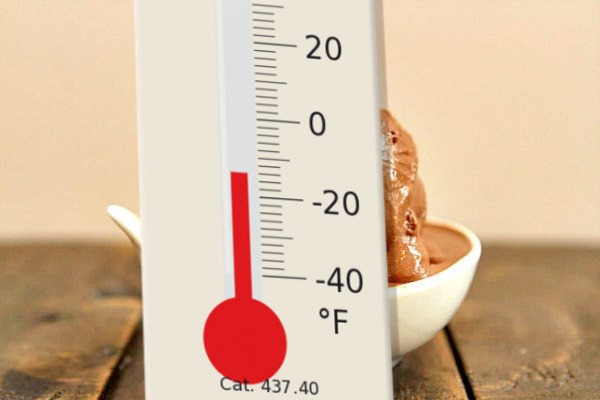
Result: -14,°F
